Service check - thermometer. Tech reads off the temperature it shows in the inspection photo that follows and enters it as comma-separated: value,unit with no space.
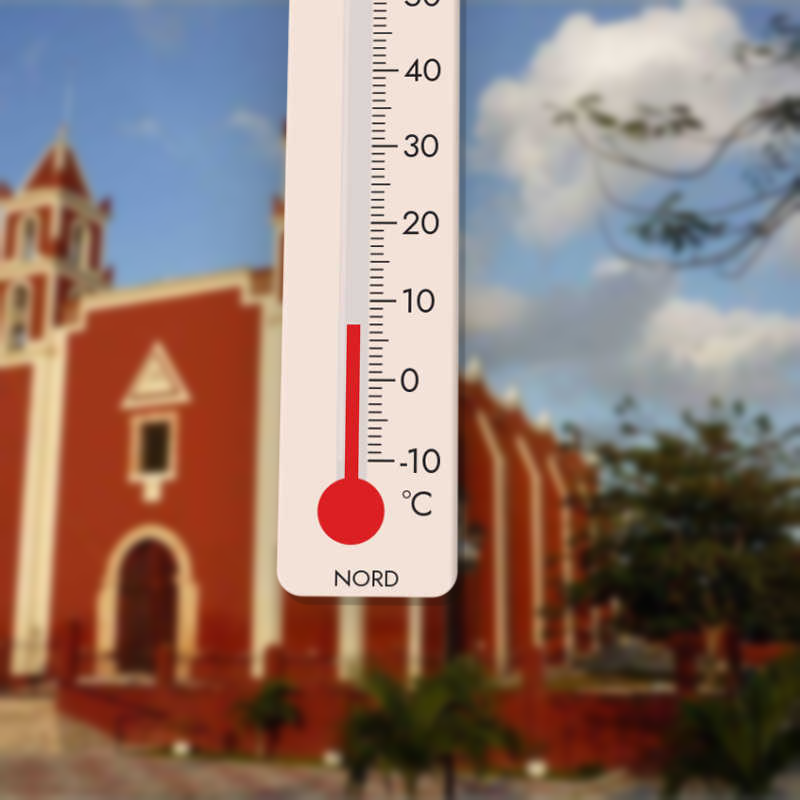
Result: 7,°C
